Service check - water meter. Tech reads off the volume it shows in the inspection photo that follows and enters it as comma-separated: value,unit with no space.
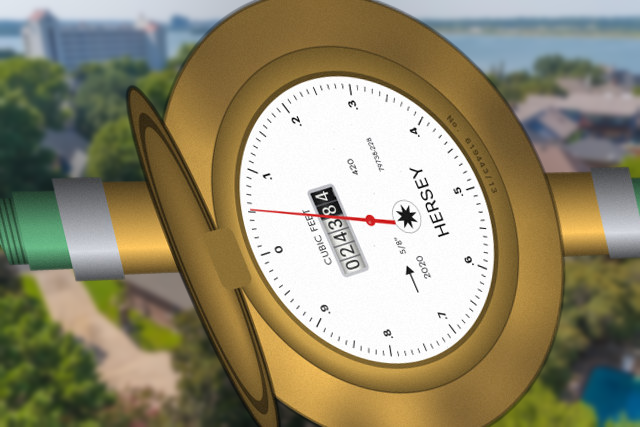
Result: 24384.05,ft³
